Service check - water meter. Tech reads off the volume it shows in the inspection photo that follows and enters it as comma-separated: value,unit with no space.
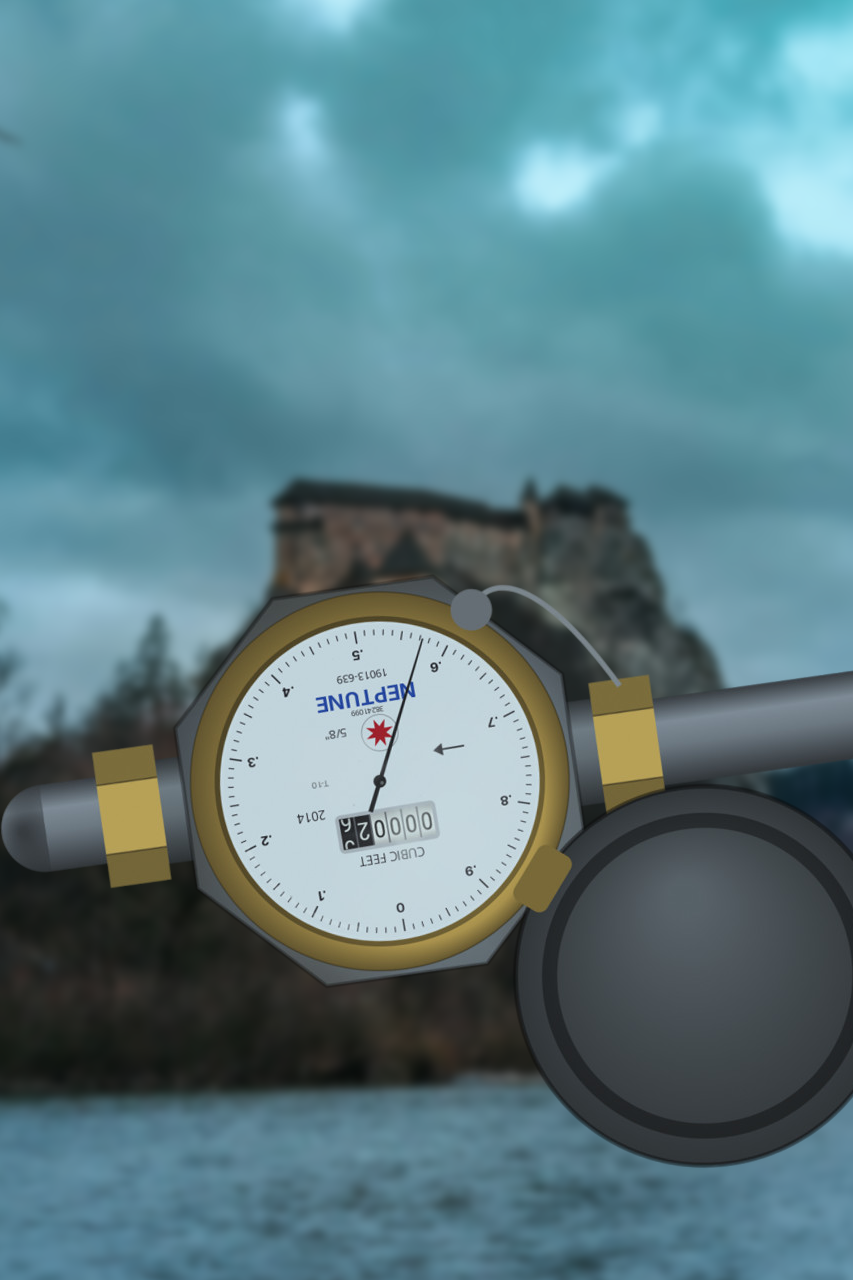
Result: 25.57,ft³
